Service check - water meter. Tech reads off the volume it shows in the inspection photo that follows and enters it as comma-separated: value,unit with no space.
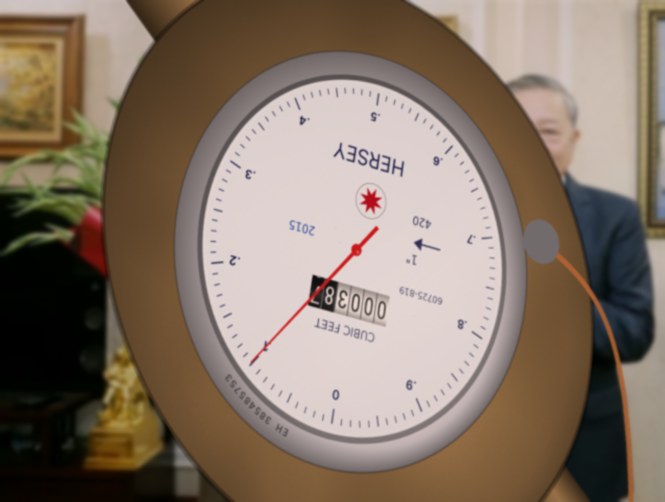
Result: 387.10,ft³
